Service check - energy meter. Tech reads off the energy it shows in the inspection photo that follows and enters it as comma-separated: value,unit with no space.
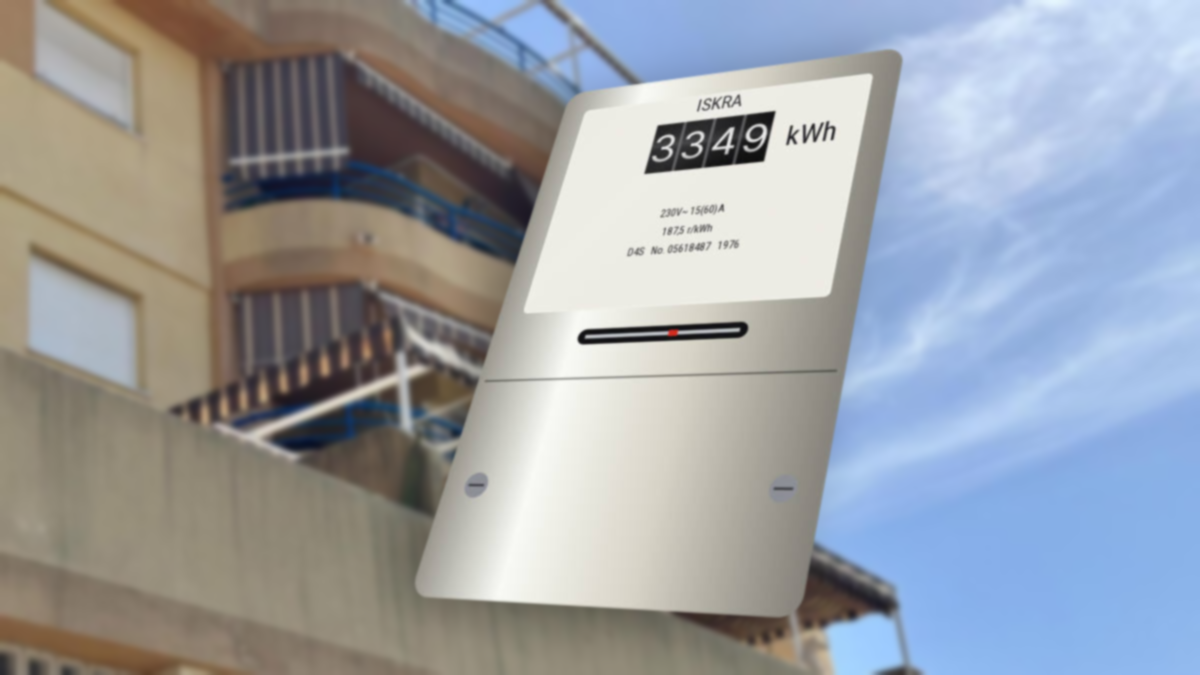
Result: 3349,kWh
